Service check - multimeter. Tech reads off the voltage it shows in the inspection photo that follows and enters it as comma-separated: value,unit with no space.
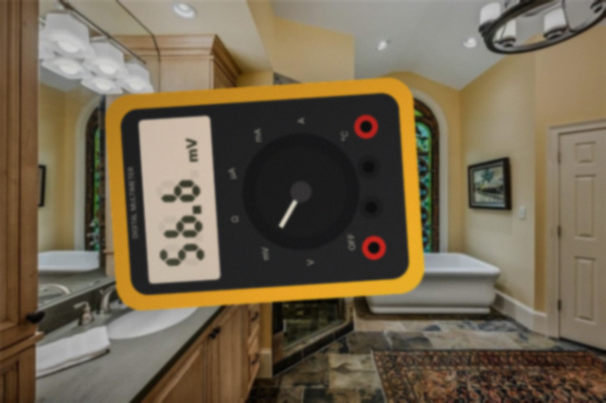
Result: 56.6,mV
